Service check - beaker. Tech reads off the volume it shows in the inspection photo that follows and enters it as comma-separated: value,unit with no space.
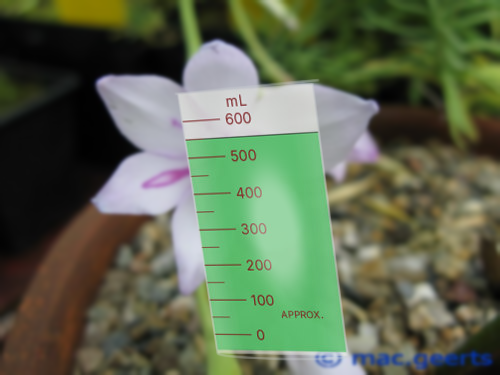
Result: 550,mL
